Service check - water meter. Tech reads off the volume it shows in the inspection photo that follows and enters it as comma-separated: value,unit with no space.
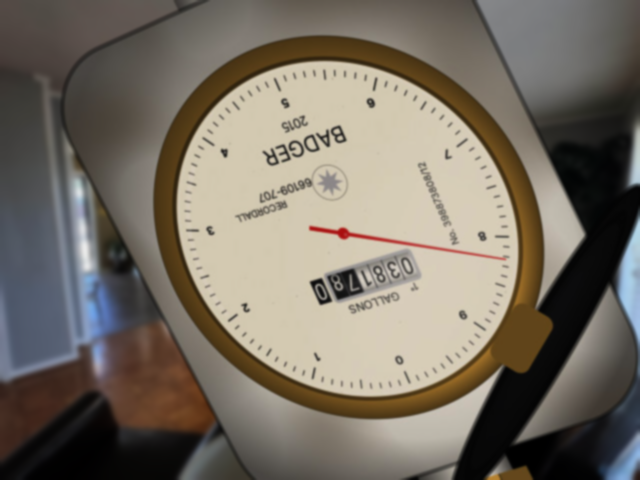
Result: 381778.2,gal
